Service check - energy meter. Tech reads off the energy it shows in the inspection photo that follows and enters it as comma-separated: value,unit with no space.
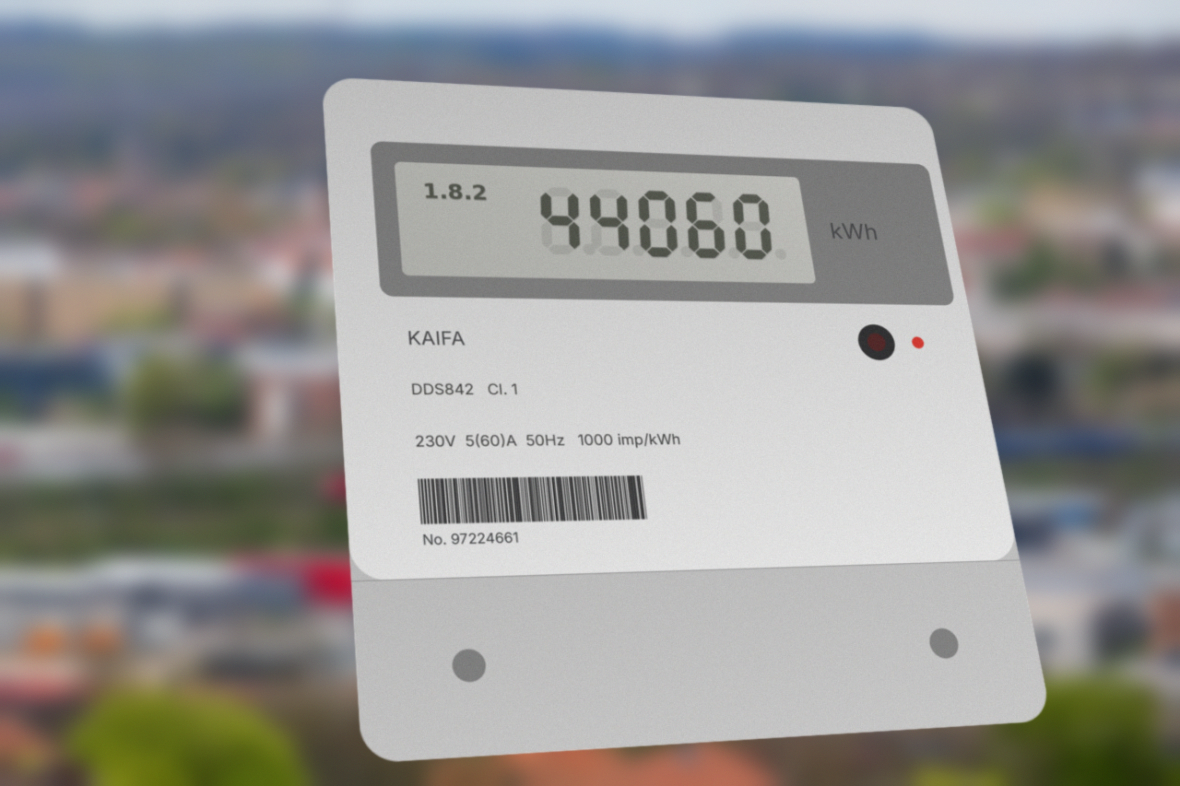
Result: 44060,kWh
